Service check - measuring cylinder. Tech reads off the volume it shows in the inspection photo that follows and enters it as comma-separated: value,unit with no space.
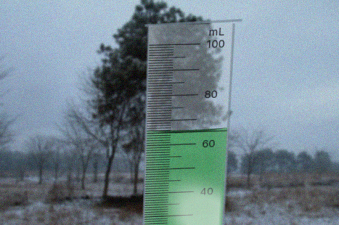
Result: 65,mL
